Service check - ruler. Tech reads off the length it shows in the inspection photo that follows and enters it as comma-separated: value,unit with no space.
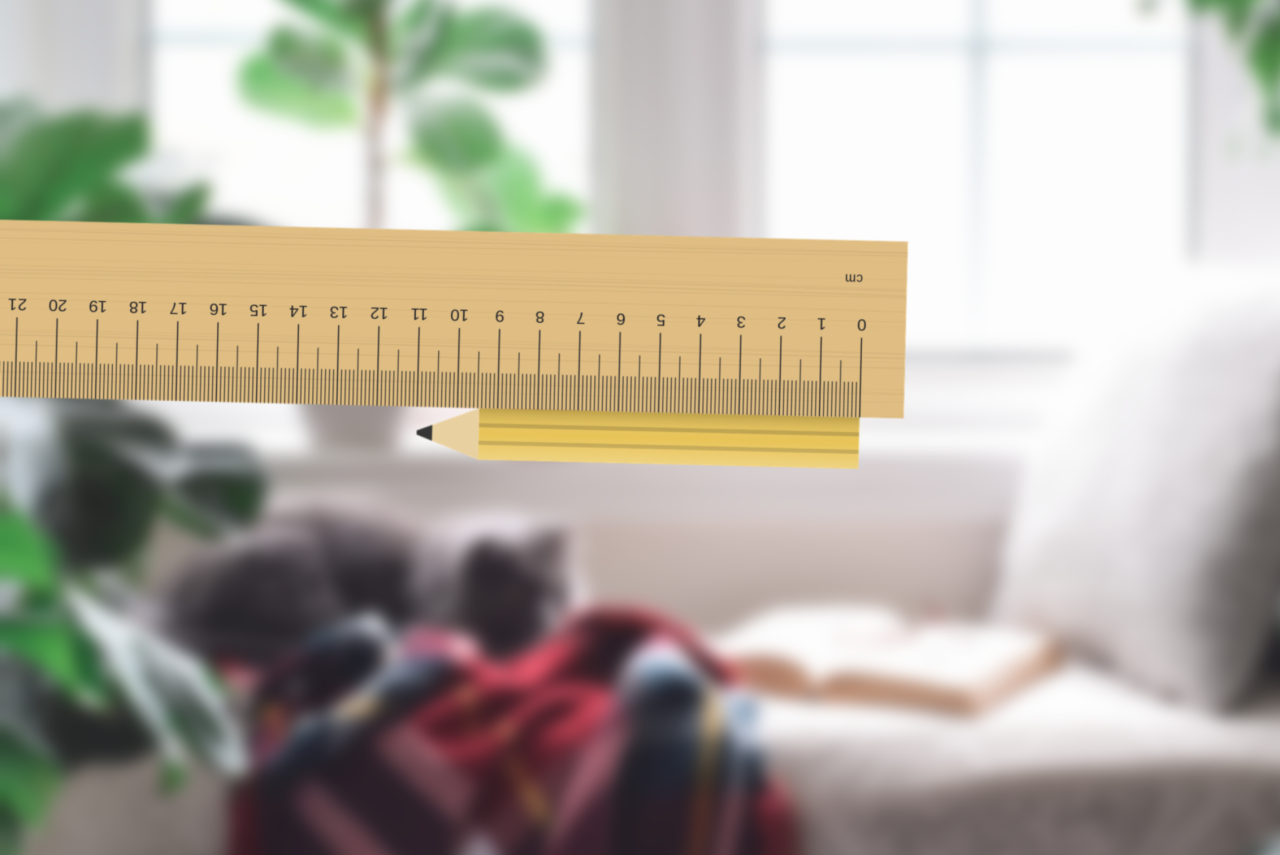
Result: 11,cm
